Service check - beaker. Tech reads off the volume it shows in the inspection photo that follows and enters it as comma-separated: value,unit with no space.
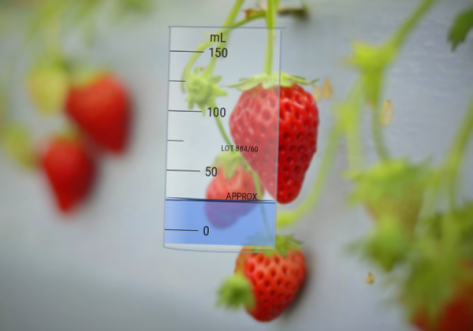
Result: 25,mL
